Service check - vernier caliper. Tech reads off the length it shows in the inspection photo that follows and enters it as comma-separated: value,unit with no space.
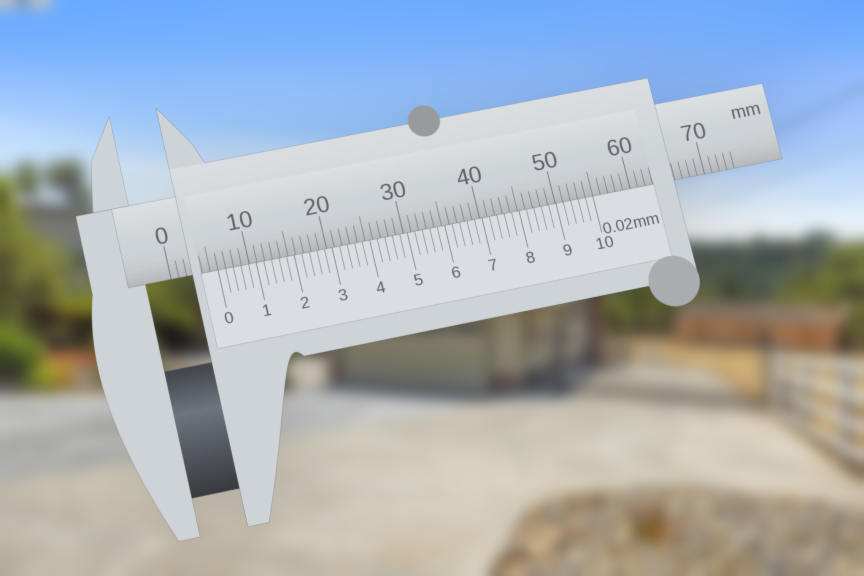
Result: 6.0,mm
